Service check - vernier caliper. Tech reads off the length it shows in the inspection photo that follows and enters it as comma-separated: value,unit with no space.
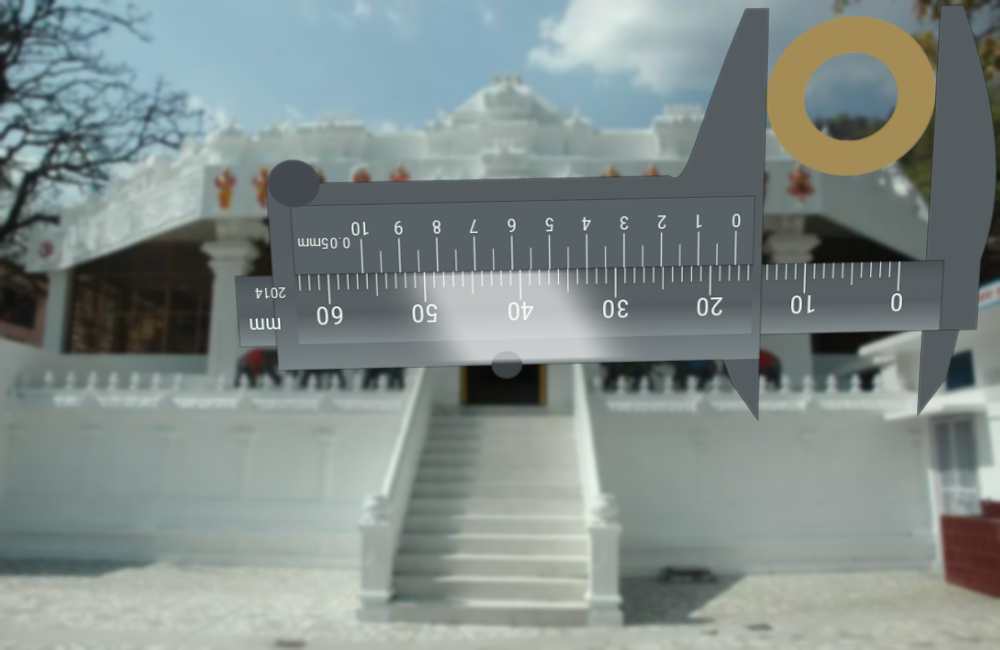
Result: 17.4,mm
